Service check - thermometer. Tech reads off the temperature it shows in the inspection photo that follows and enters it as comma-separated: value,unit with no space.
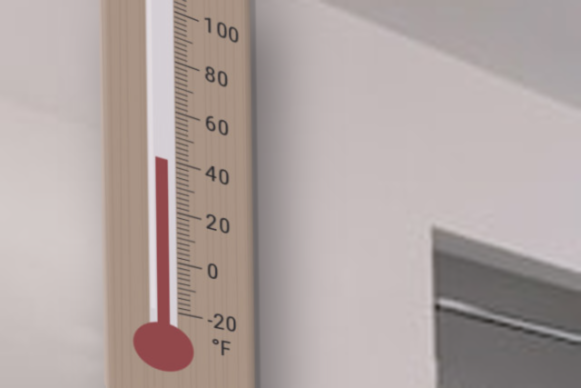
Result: 40,°F
